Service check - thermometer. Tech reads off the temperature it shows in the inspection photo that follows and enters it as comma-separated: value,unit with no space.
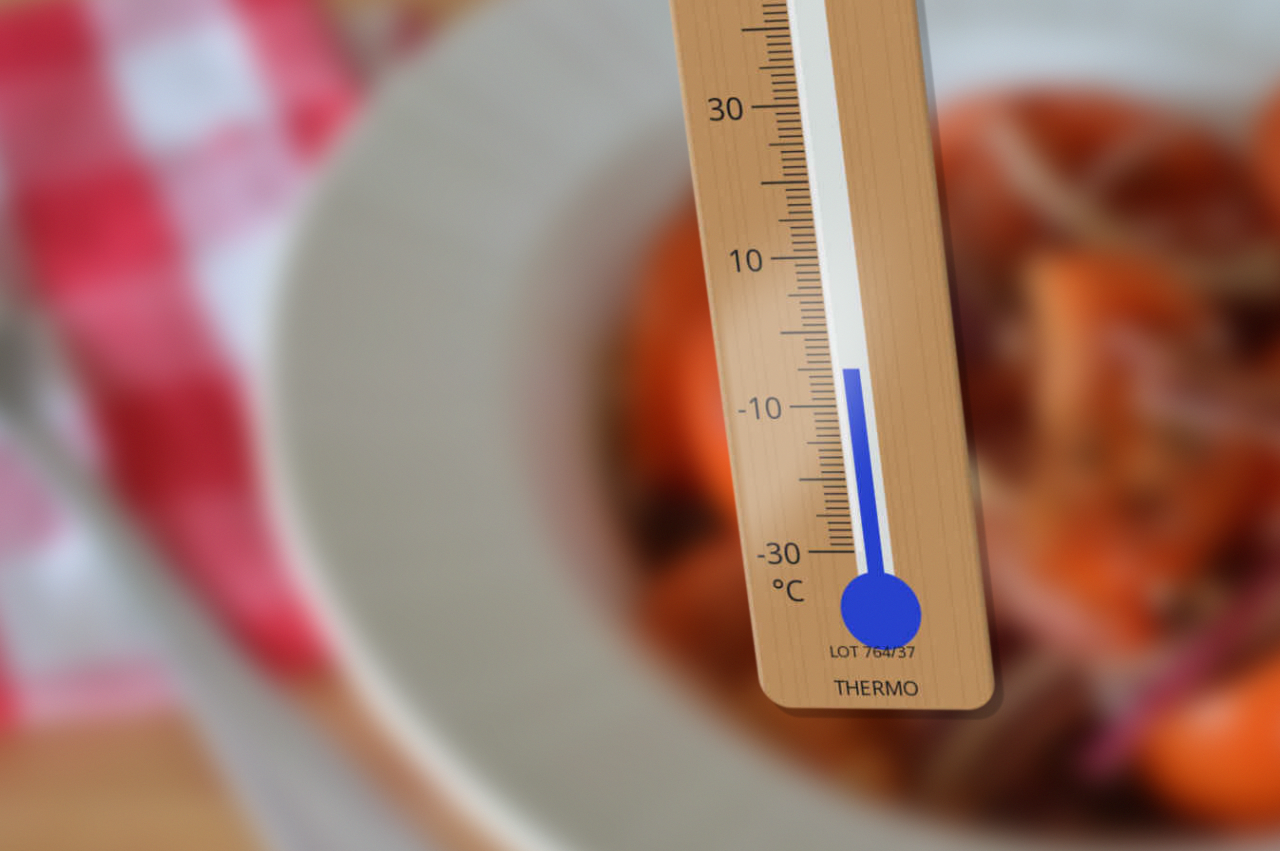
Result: -5,°C
